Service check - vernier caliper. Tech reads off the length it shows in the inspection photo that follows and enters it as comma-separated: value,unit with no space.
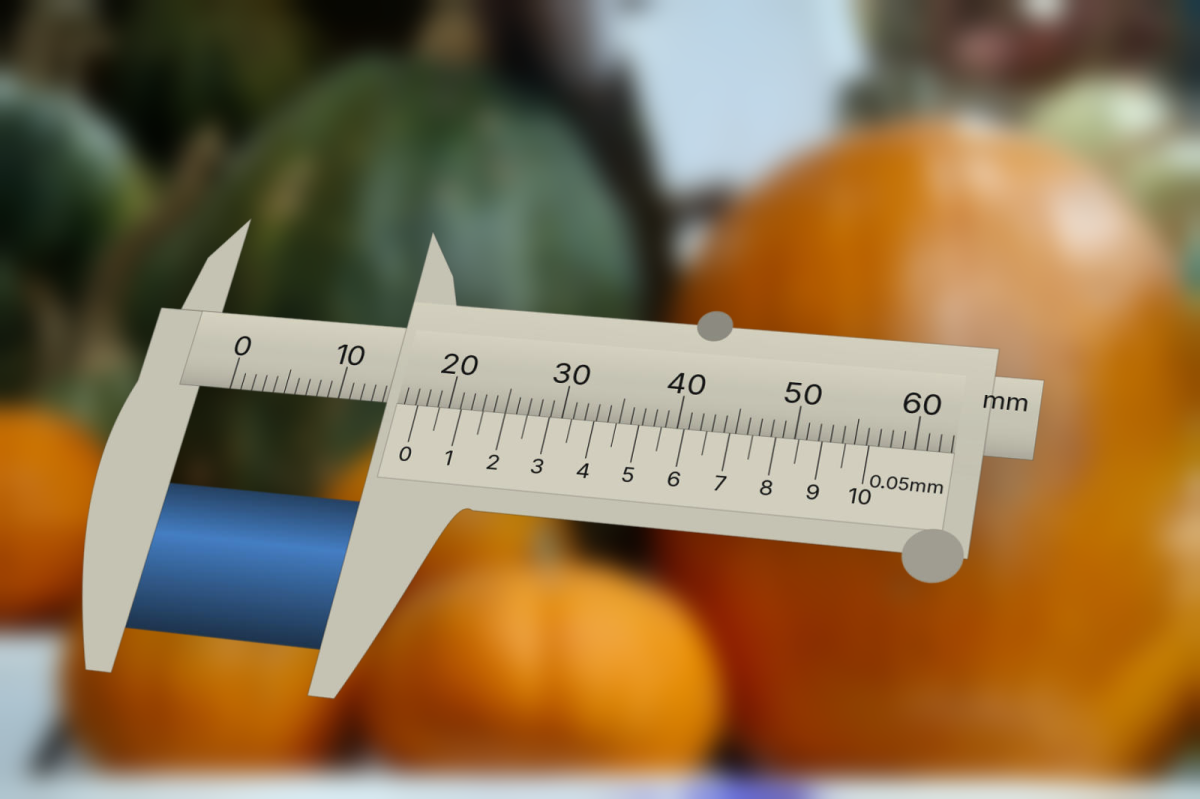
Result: 17.2,mm
